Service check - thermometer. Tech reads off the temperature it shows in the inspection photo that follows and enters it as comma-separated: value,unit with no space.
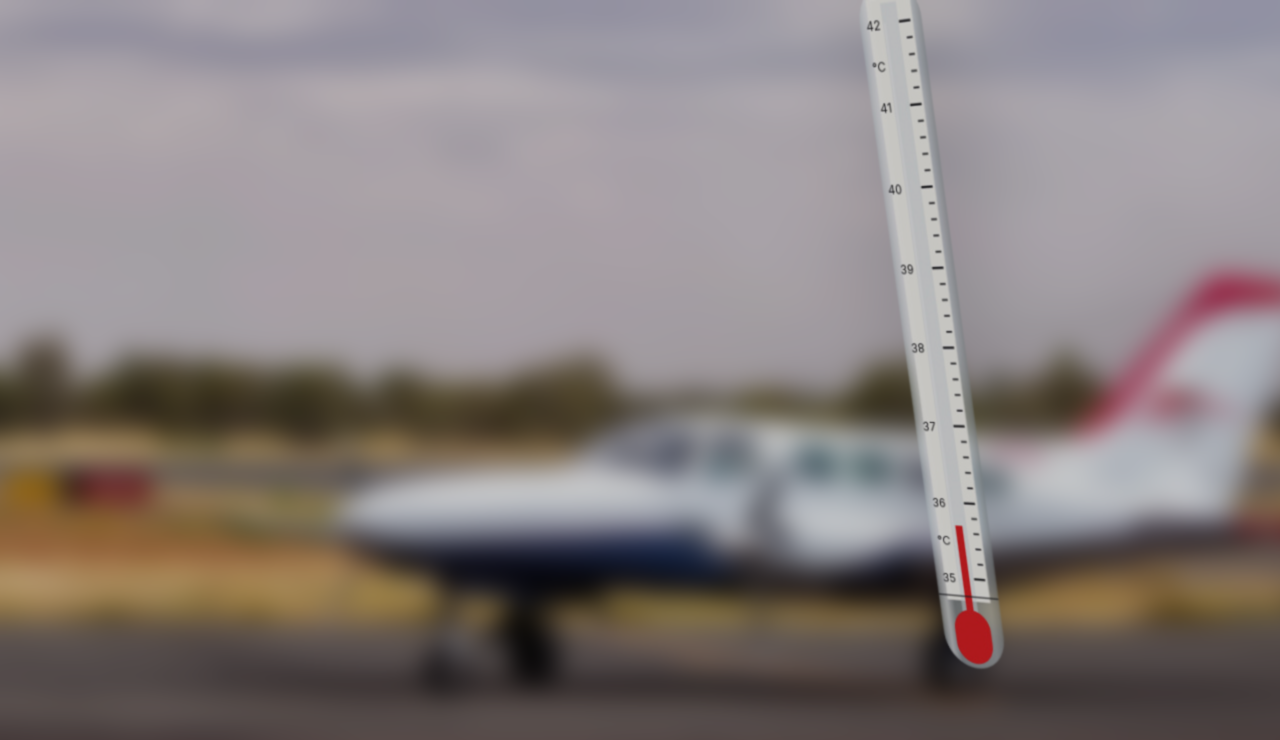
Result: 35.7,°C
